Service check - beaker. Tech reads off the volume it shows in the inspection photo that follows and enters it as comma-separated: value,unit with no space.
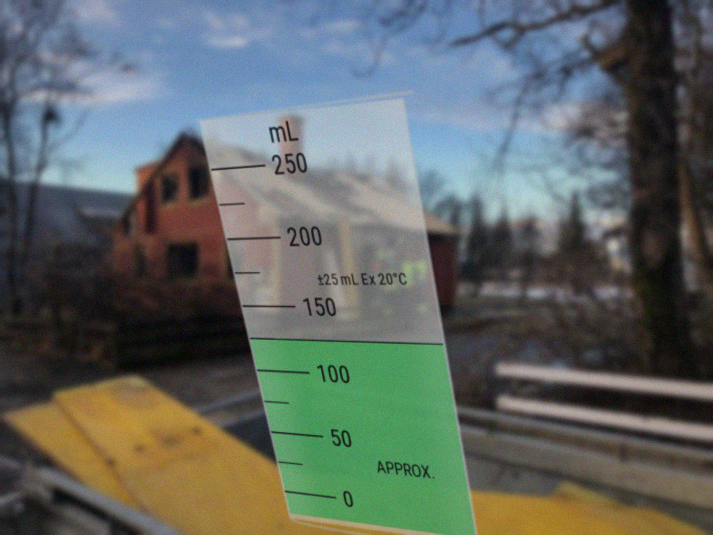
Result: 125,mL
